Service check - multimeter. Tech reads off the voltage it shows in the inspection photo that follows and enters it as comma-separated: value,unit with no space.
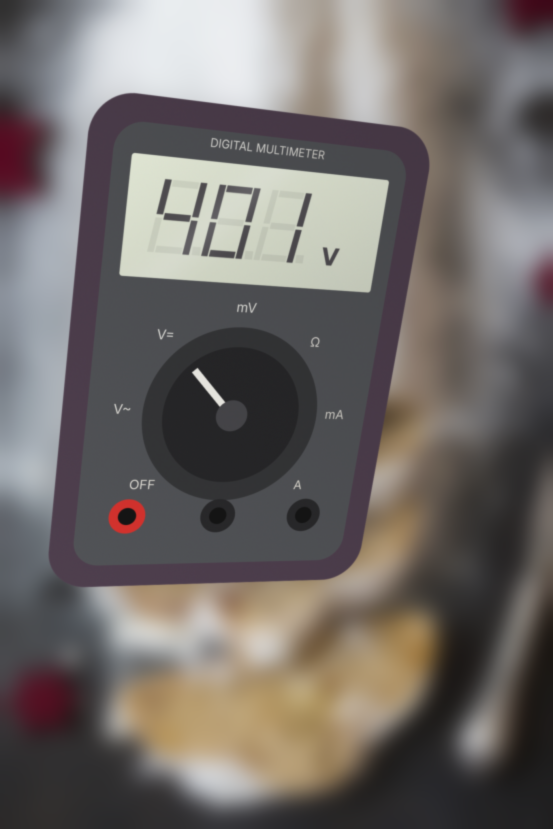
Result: 401,V
